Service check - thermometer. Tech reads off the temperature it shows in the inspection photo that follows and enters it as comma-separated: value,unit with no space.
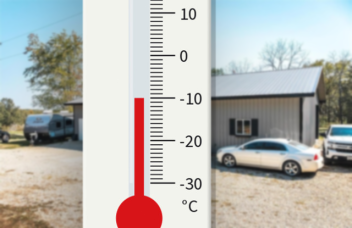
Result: -10,°C
